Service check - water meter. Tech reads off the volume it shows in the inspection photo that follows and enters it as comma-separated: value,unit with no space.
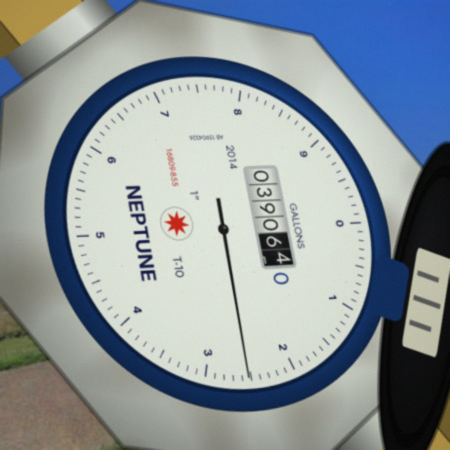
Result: 390642.5,gal
